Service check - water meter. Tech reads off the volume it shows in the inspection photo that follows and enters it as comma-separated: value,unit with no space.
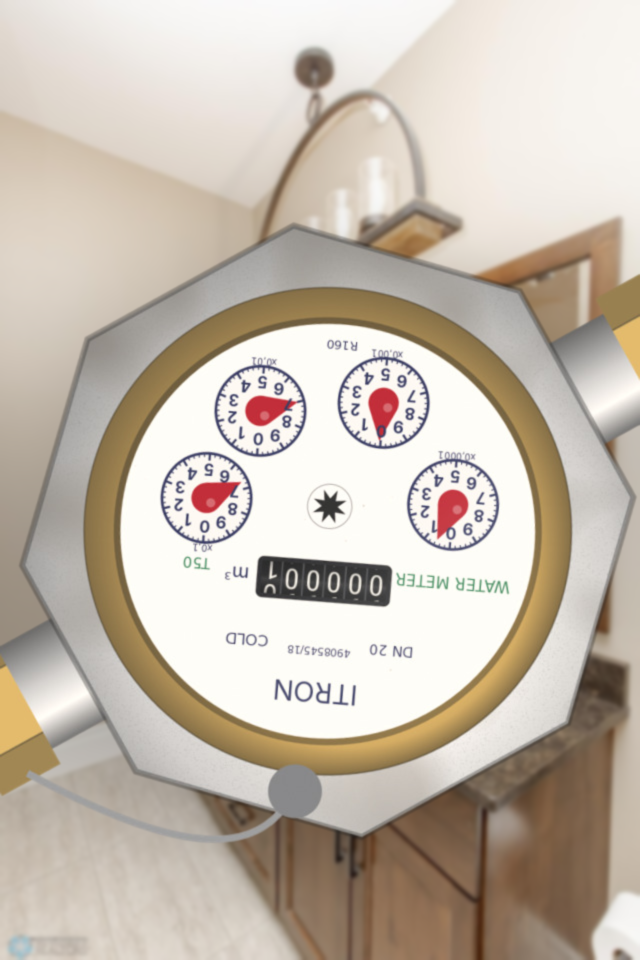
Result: 0.6700,m³
